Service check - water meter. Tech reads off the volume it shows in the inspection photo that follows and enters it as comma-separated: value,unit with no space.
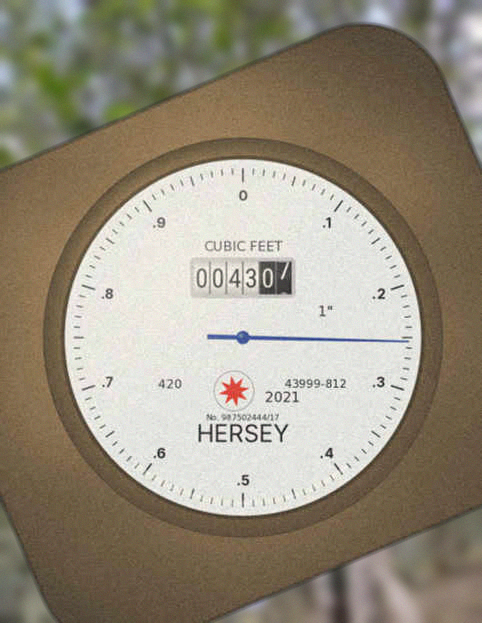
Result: 4307.25,ft³
